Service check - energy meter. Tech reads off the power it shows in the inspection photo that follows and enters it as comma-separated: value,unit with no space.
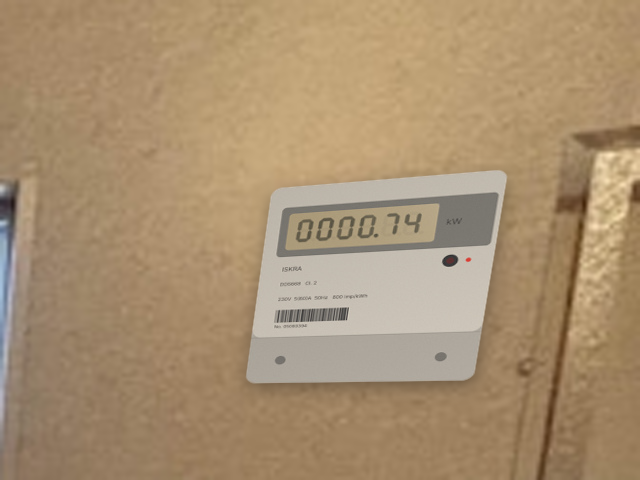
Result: 0.74,kW
